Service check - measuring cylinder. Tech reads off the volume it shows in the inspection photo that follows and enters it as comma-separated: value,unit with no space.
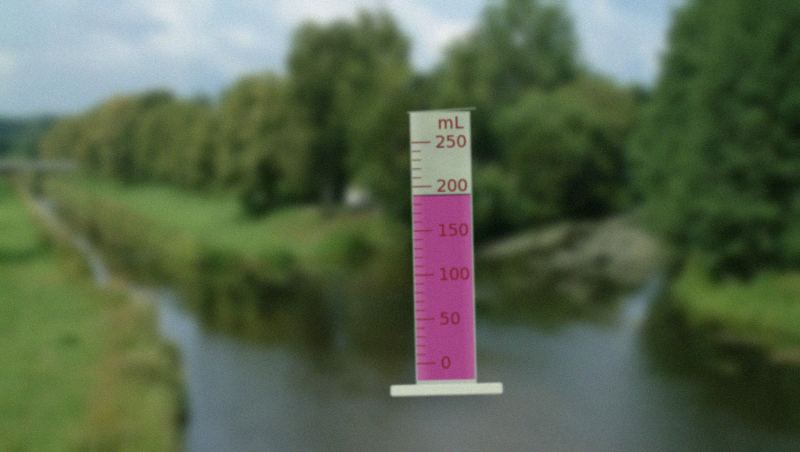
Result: 190,mL
